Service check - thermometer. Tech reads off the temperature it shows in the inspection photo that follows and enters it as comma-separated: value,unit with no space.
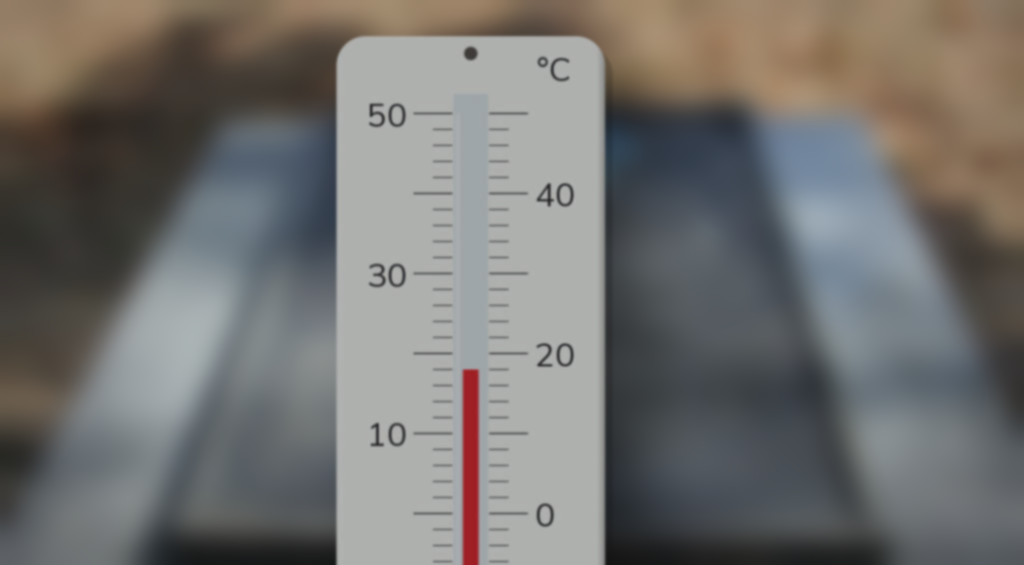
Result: 18,°C
